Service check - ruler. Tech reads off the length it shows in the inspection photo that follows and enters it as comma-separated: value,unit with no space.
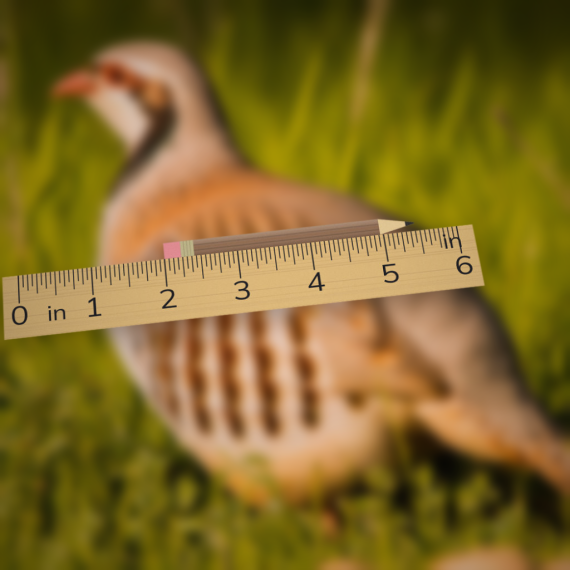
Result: 3.4375,in
